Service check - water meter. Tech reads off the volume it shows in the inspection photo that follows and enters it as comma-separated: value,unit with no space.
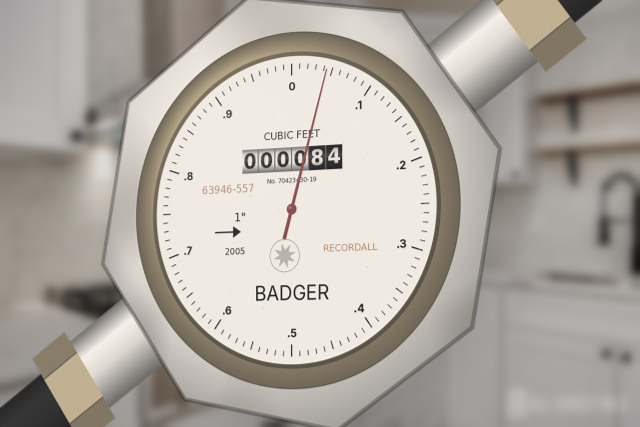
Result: 84.04,ft³
